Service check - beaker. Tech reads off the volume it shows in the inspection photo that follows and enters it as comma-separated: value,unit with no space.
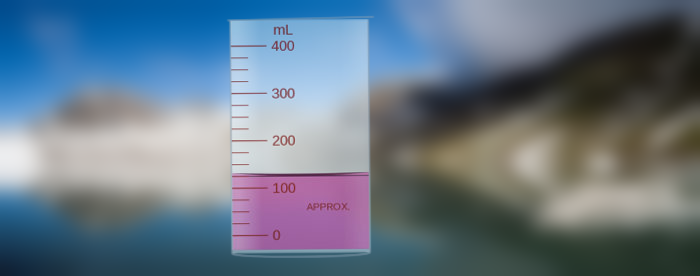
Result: 125,mL
